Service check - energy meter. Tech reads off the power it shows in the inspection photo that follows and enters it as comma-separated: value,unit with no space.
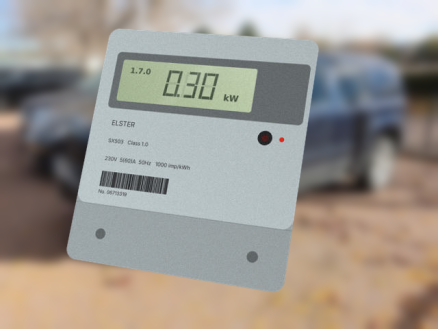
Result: 0.30,kW
